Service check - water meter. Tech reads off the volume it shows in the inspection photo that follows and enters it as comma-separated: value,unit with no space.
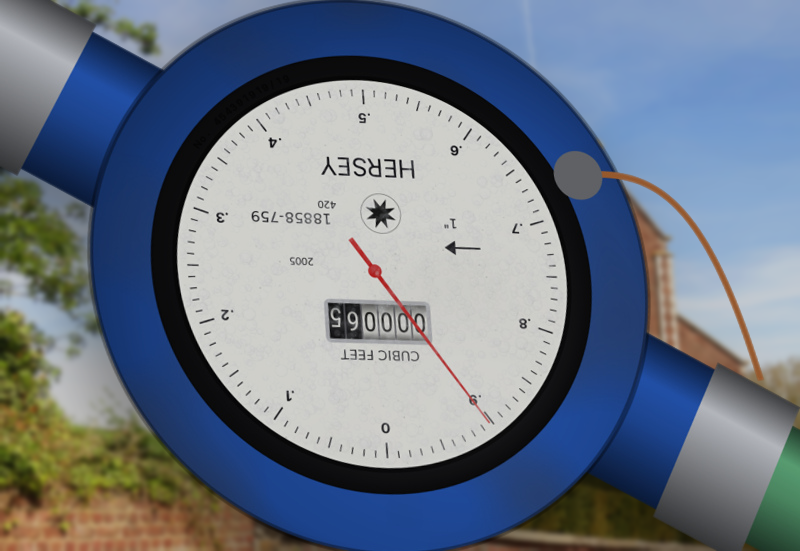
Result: 64.90,ft³
